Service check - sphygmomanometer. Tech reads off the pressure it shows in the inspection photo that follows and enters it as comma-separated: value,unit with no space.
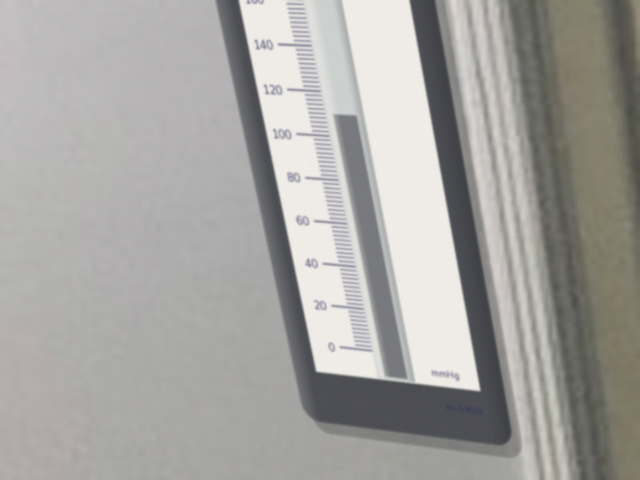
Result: 110,mmHg
